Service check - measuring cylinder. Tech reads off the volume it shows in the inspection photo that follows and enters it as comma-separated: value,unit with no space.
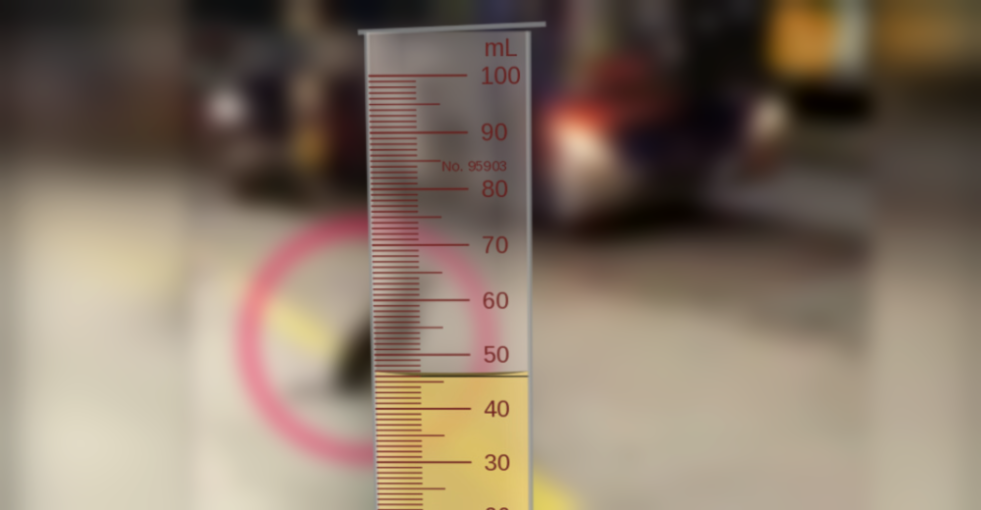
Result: 46,mL
